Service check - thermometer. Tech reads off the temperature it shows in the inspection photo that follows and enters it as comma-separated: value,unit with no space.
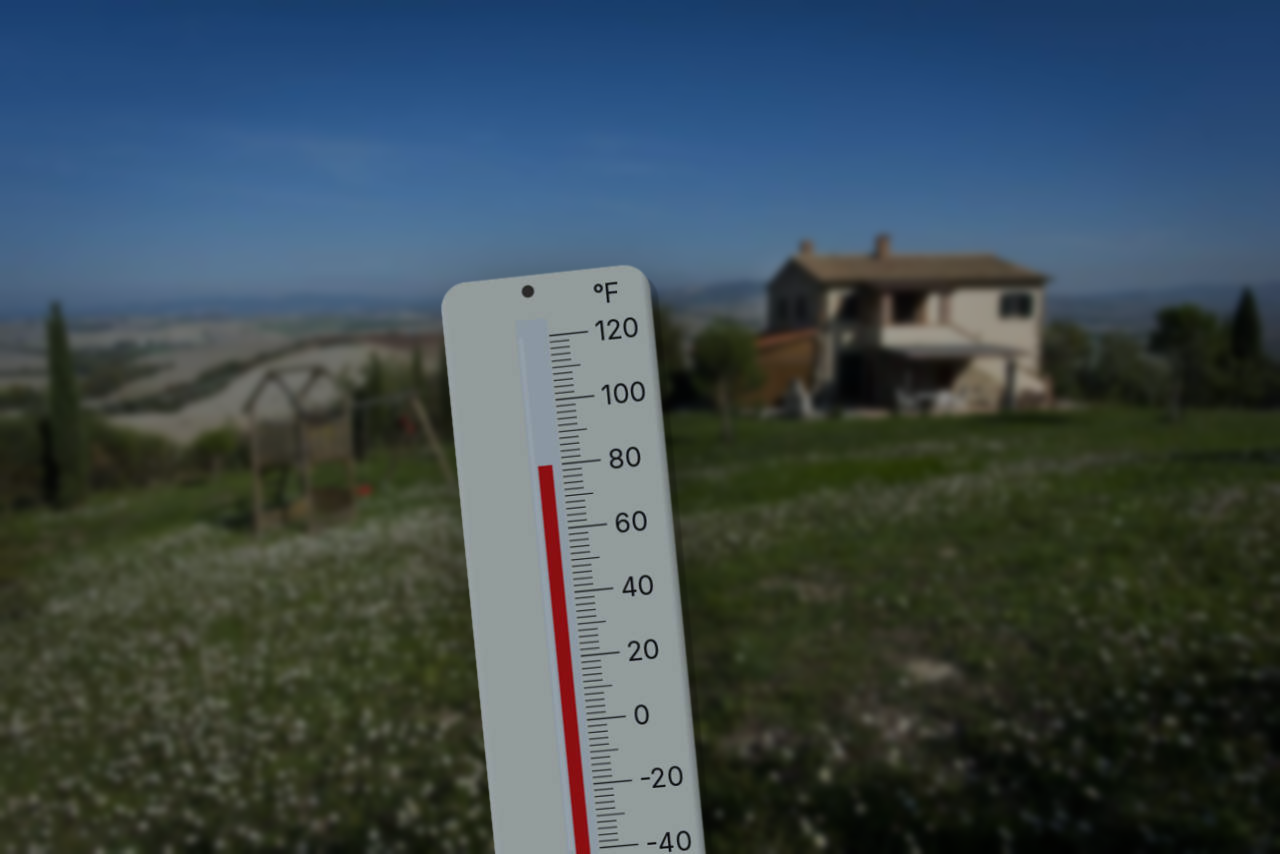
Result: 80,°F
